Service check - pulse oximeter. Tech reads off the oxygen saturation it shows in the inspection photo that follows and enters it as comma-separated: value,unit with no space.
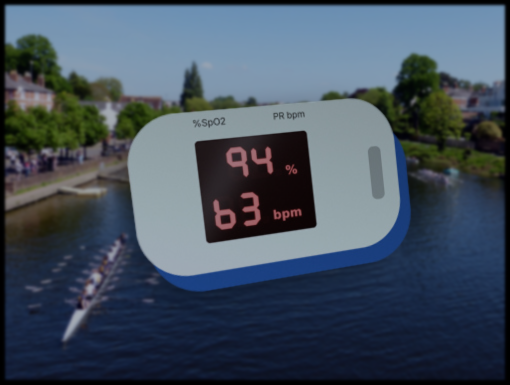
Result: 94,%
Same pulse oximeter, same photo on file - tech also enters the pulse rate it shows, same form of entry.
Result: 63,bpm
